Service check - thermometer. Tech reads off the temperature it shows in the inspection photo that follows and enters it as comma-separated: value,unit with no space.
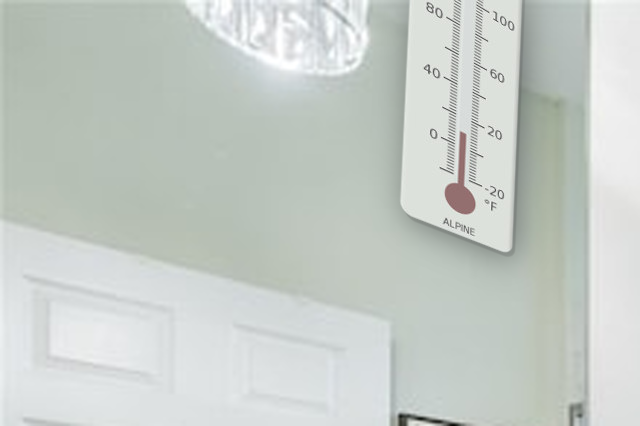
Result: 10,°F
